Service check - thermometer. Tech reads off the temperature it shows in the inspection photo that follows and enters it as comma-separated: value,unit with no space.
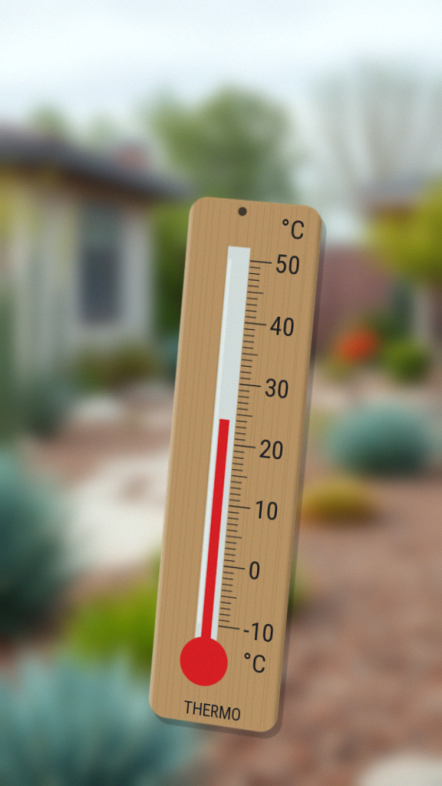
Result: 24,°C
